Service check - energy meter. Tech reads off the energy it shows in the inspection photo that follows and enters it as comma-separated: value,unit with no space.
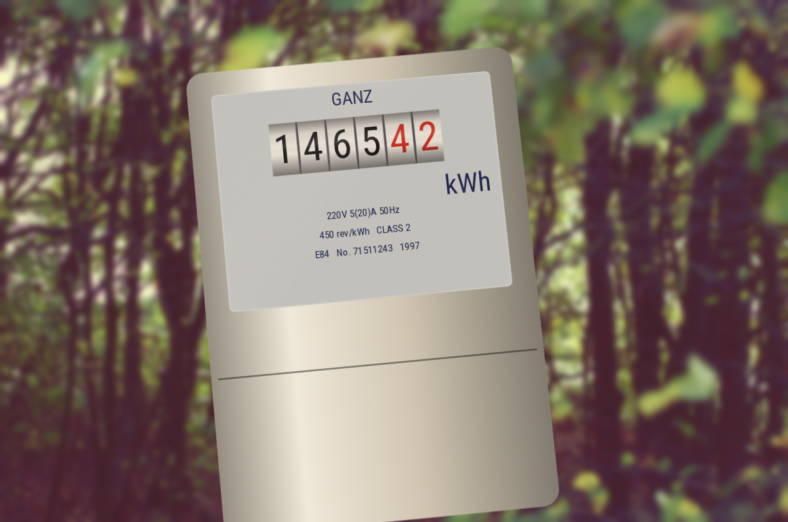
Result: 1465.42,kWh
